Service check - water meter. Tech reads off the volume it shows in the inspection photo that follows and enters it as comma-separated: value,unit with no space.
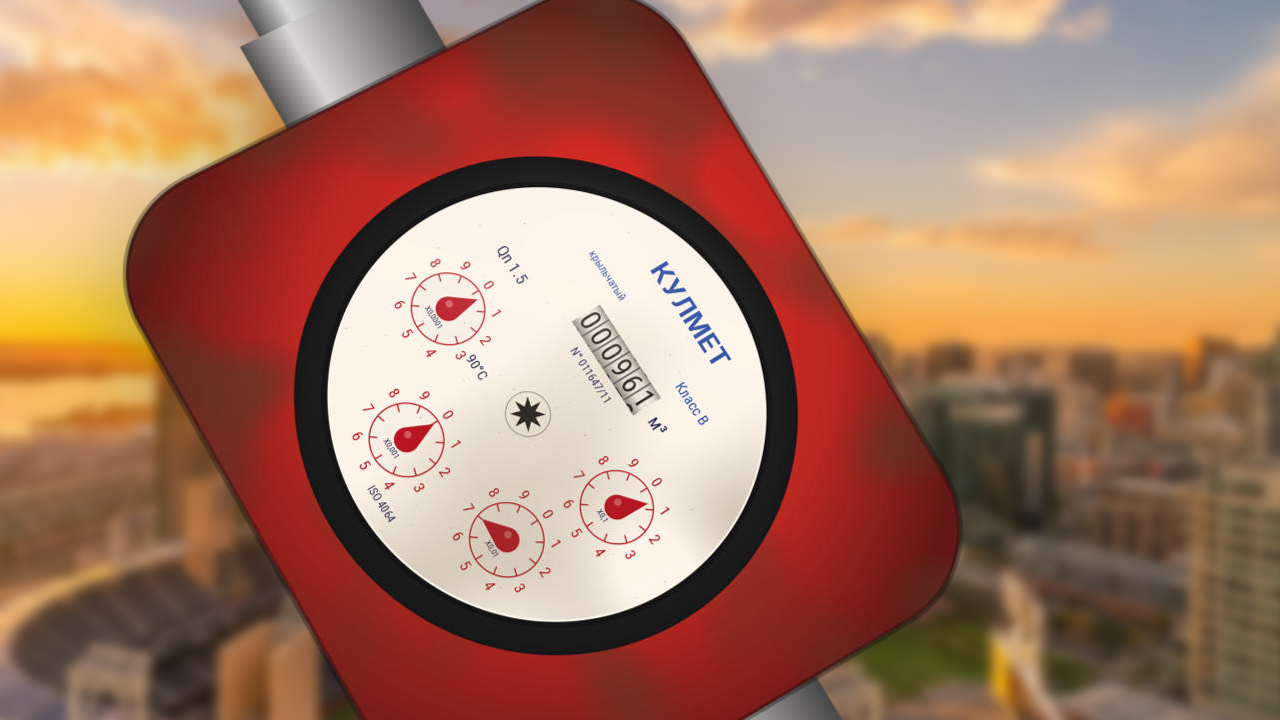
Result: 961.0700,m³
